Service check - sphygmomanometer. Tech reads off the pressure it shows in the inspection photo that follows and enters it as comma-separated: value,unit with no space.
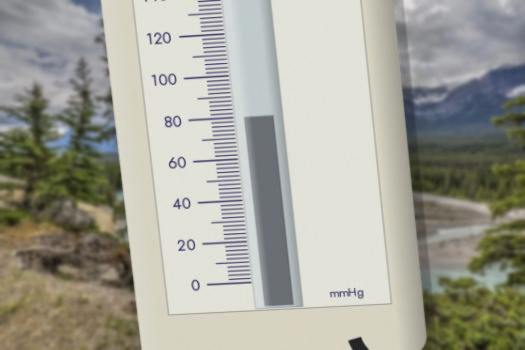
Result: 80,mmHg
